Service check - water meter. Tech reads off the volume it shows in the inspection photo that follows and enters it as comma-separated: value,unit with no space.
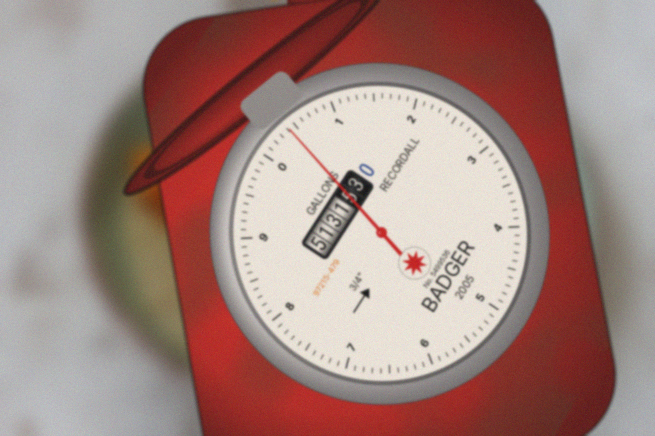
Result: 5131530.4,gal
